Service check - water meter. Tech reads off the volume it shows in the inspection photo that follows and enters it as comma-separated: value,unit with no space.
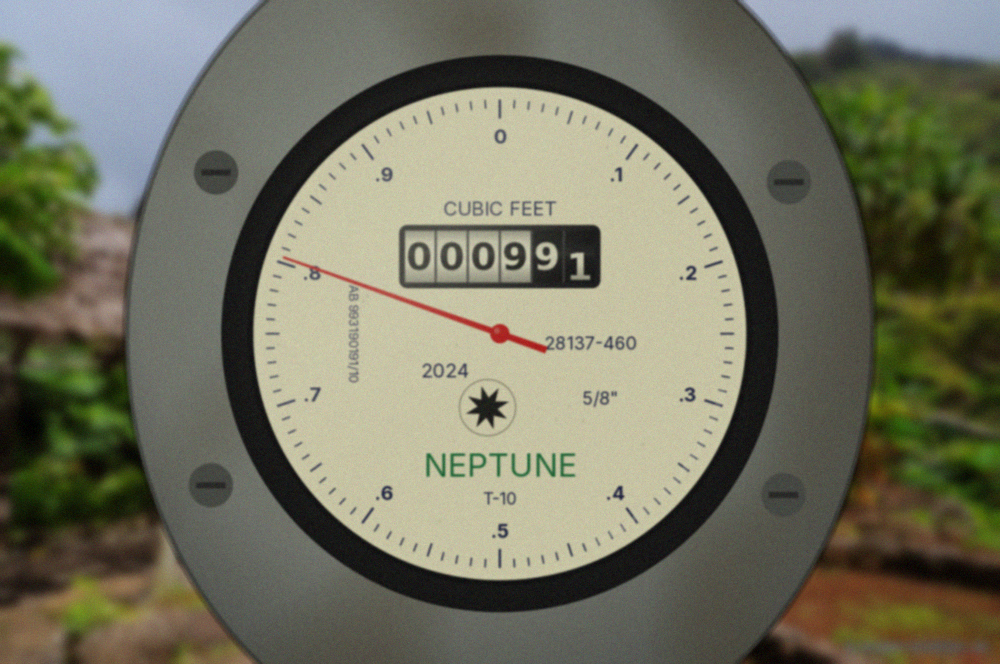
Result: 990.80,ft³
